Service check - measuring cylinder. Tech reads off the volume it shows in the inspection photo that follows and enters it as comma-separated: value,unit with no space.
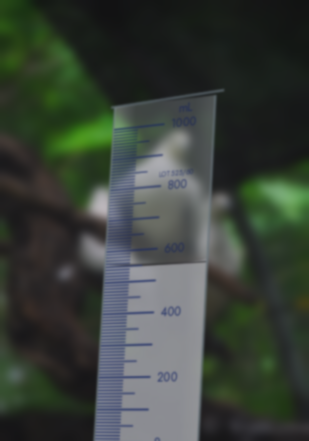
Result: 550,mL
